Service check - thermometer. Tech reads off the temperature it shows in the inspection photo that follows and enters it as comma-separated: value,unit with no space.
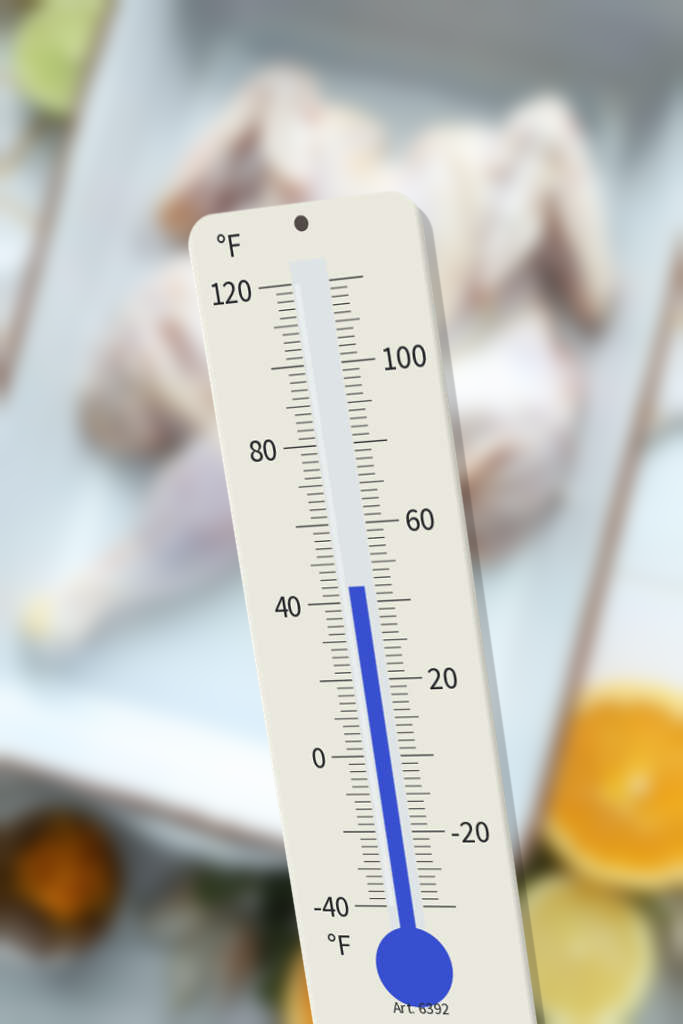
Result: 44,°F
